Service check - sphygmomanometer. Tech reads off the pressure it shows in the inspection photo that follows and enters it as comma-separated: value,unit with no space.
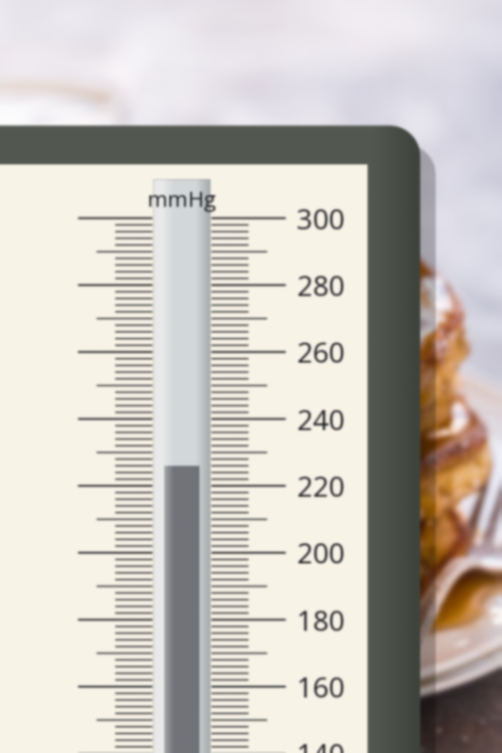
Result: 226,mmHg
